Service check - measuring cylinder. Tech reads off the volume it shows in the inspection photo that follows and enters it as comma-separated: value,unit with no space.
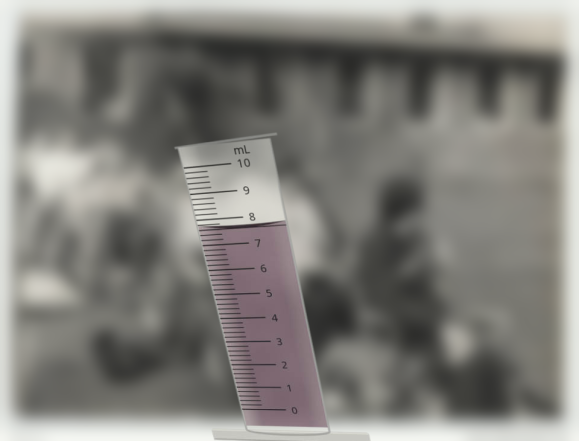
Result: 7.6,mL
